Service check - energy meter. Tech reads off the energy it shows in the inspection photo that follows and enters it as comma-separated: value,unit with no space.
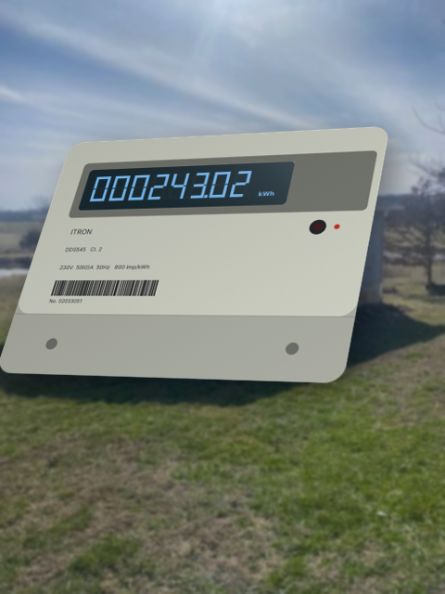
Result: 243.02,kWh
